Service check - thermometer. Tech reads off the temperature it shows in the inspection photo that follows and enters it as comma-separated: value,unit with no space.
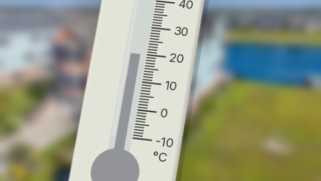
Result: 20,°C
